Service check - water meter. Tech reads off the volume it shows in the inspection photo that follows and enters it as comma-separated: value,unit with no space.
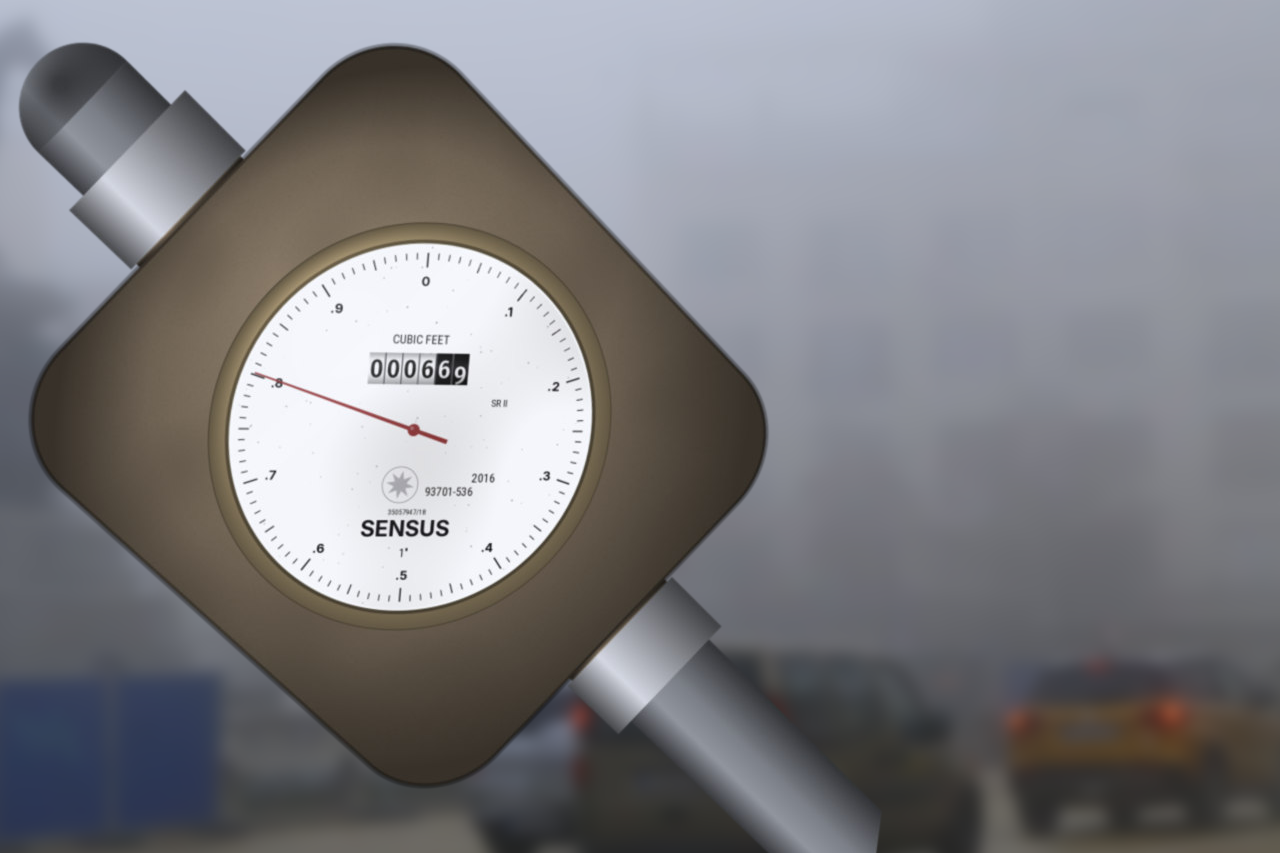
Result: 668.80,ft³
